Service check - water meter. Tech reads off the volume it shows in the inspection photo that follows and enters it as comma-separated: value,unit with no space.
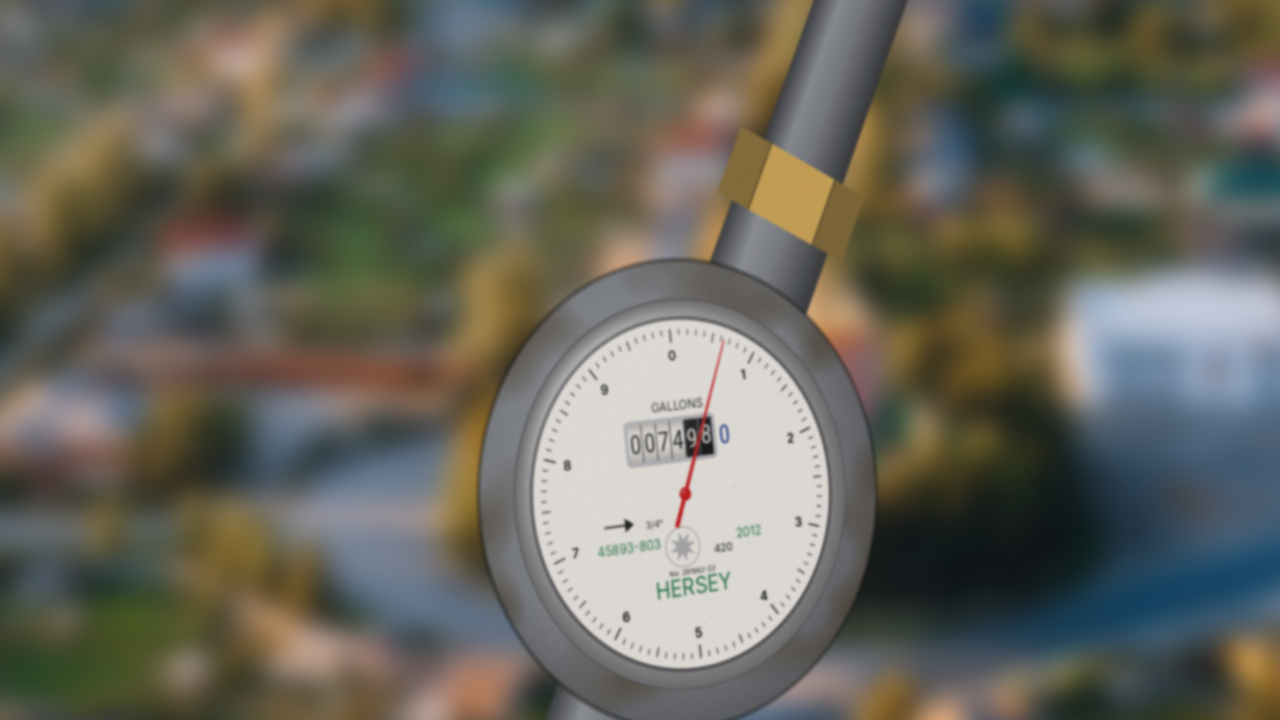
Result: 74980.6,gal
